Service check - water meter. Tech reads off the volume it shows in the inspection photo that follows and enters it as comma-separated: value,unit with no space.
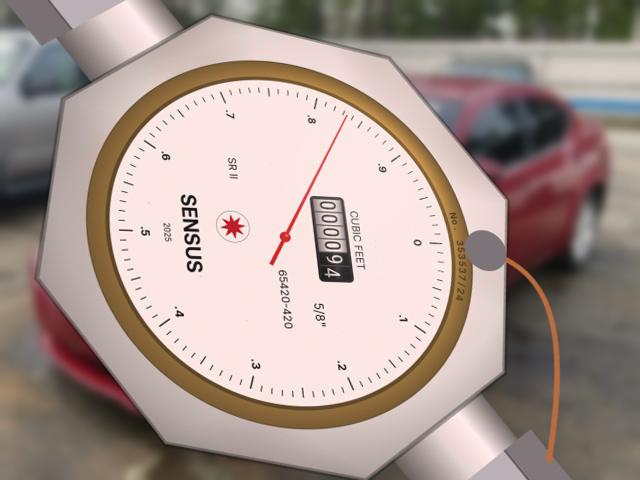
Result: 93.83,ft³
